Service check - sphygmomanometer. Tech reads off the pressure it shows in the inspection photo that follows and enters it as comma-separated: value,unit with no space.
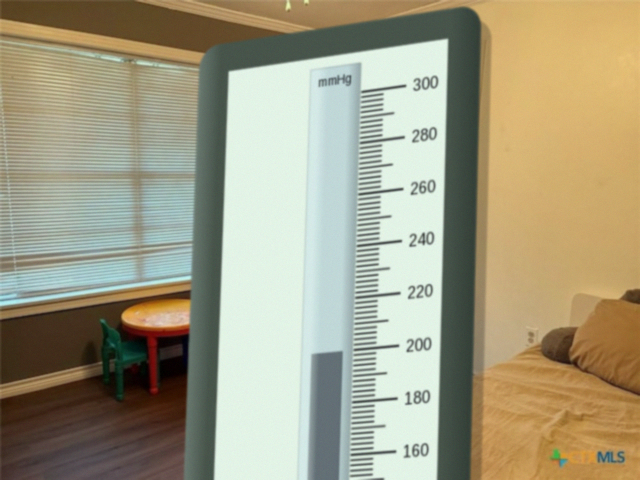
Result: 200,mmHg
